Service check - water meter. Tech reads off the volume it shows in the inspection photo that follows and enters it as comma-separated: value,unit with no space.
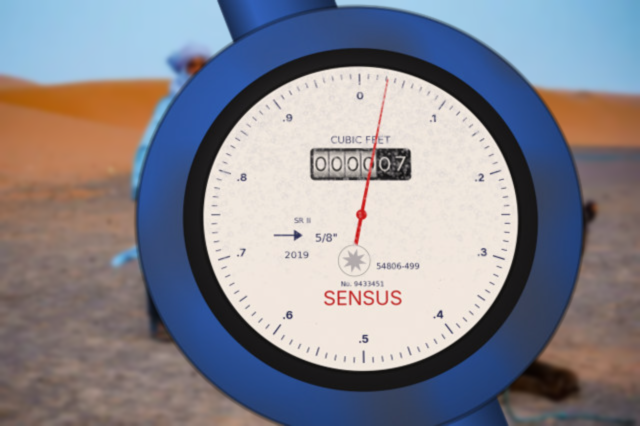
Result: 7.03,ft³
